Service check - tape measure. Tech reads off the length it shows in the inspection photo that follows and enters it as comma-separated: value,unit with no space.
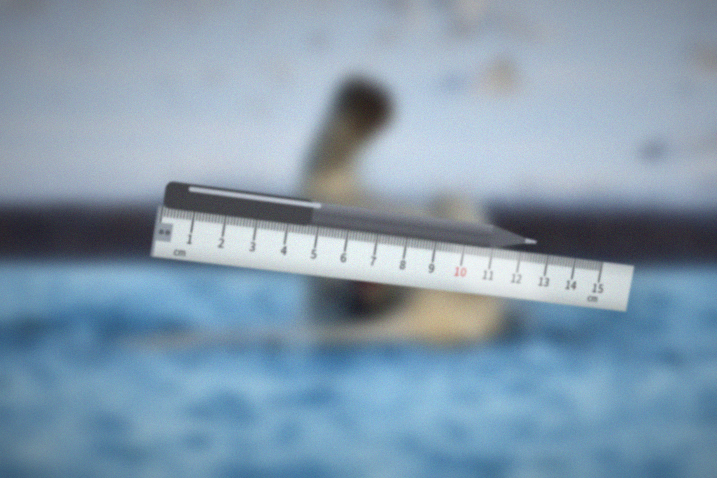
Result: 12.5,cm
